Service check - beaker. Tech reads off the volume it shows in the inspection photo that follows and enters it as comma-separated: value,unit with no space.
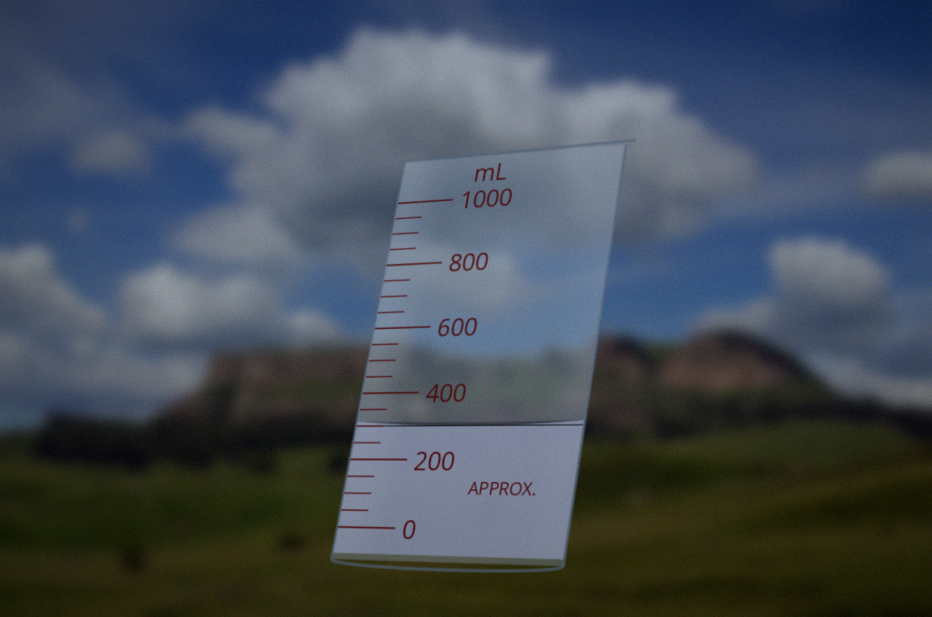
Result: 300,mL
